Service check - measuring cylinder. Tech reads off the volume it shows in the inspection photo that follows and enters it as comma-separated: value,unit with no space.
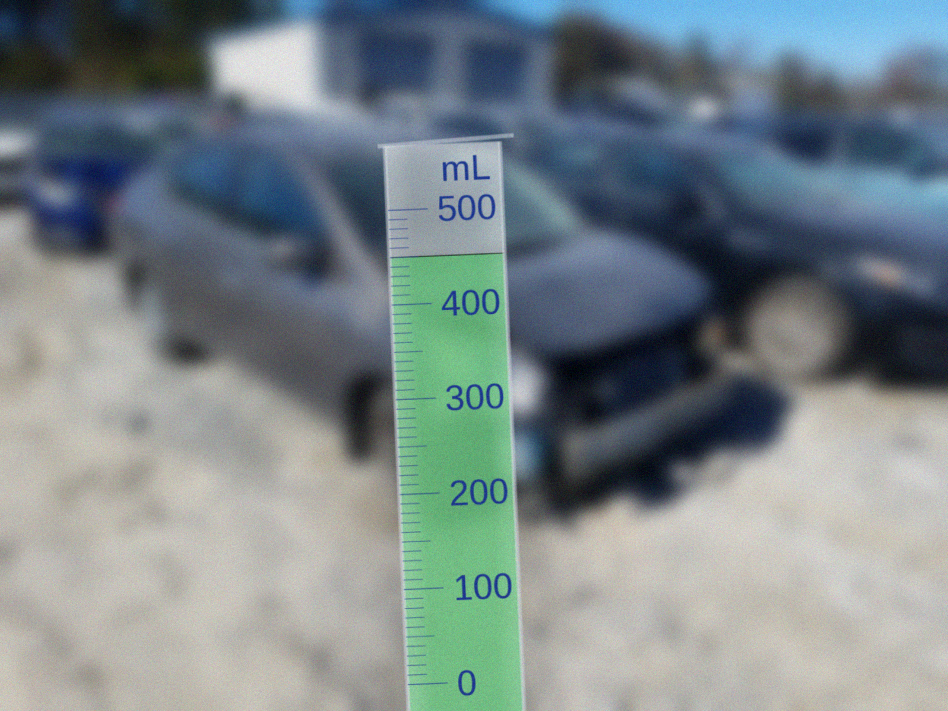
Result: 450,mL
